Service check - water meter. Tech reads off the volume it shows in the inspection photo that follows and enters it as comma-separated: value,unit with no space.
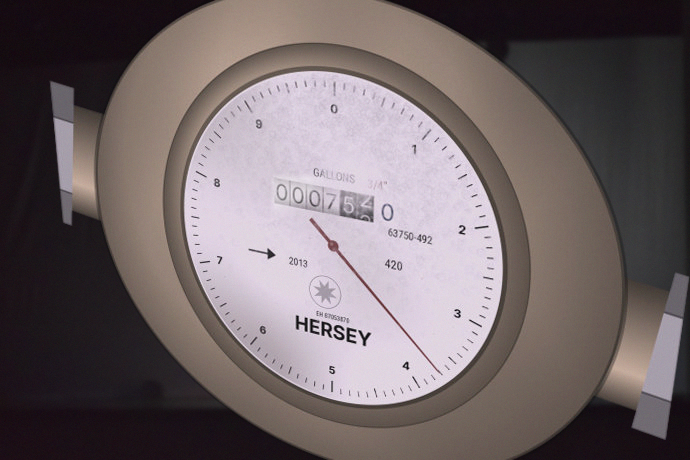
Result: 7523.7,gal
